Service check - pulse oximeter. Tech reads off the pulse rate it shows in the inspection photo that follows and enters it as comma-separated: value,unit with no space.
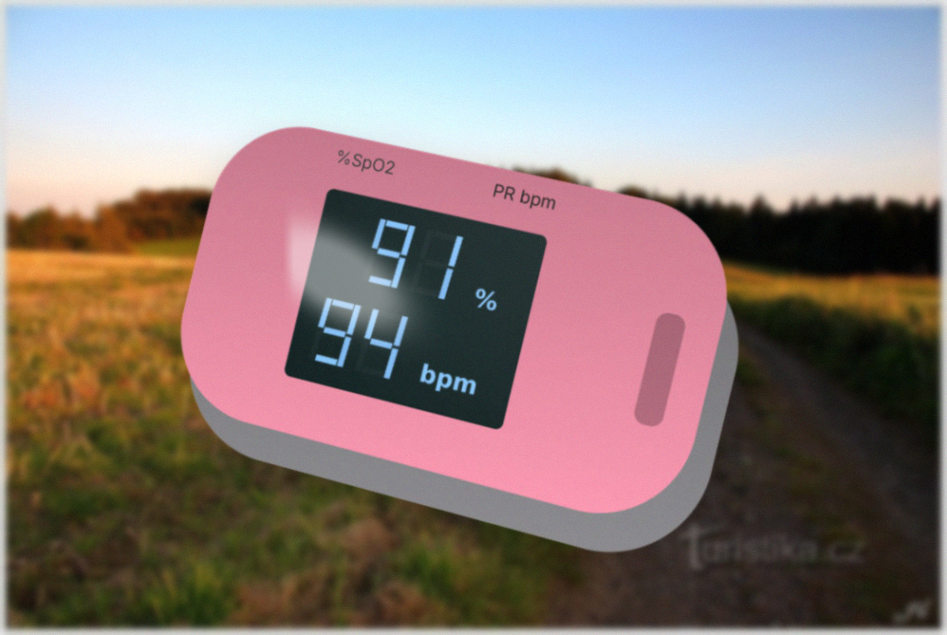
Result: 94,bpm
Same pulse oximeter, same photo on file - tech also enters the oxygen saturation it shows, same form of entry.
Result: 91,%
